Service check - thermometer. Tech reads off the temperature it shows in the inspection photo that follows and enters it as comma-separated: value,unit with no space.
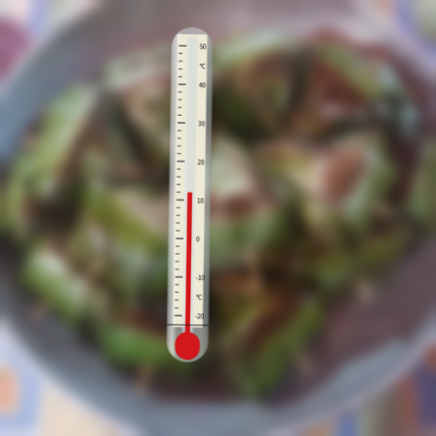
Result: 12,°C
